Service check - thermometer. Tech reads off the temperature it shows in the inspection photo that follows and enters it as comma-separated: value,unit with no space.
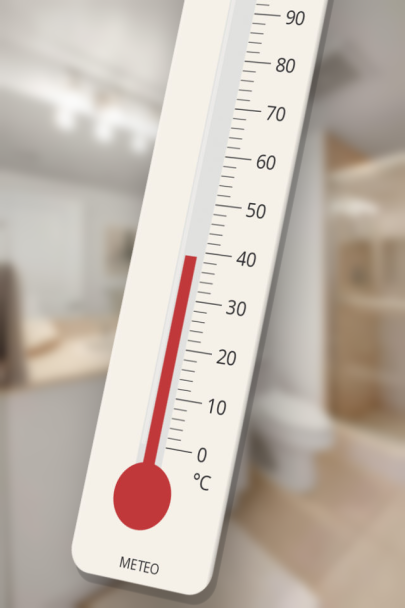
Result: 39,°C
